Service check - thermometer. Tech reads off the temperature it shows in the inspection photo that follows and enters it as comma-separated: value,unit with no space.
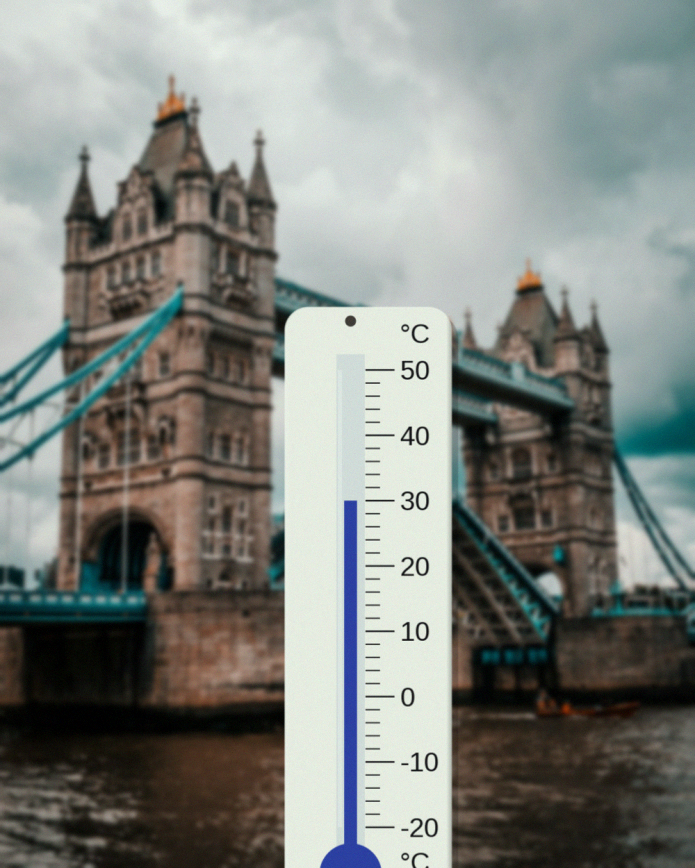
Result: 30,°C
